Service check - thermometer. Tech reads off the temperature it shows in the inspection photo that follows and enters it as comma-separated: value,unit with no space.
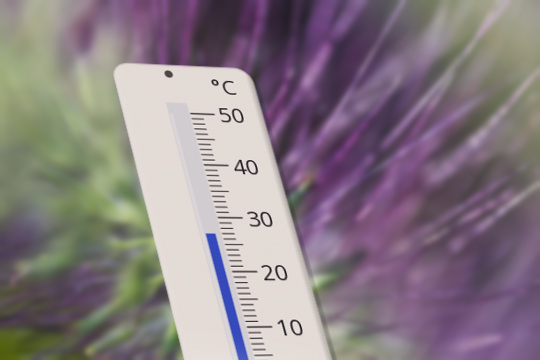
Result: 27,°C
